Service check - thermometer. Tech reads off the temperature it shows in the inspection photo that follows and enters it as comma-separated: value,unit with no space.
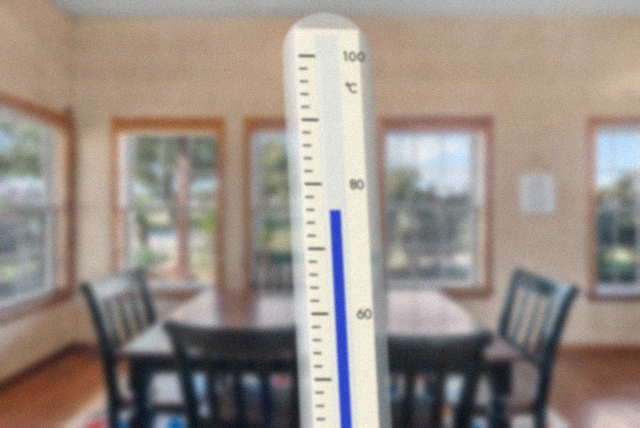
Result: 76,°C
